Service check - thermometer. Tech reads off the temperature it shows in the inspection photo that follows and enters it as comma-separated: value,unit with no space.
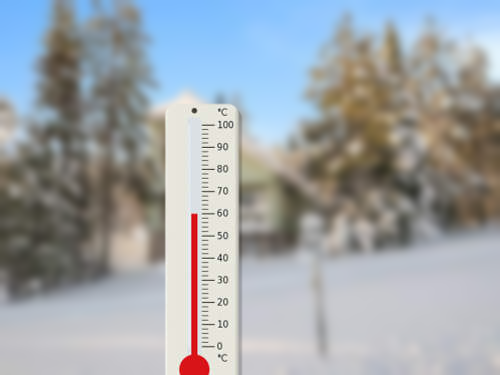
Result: 60,°C
